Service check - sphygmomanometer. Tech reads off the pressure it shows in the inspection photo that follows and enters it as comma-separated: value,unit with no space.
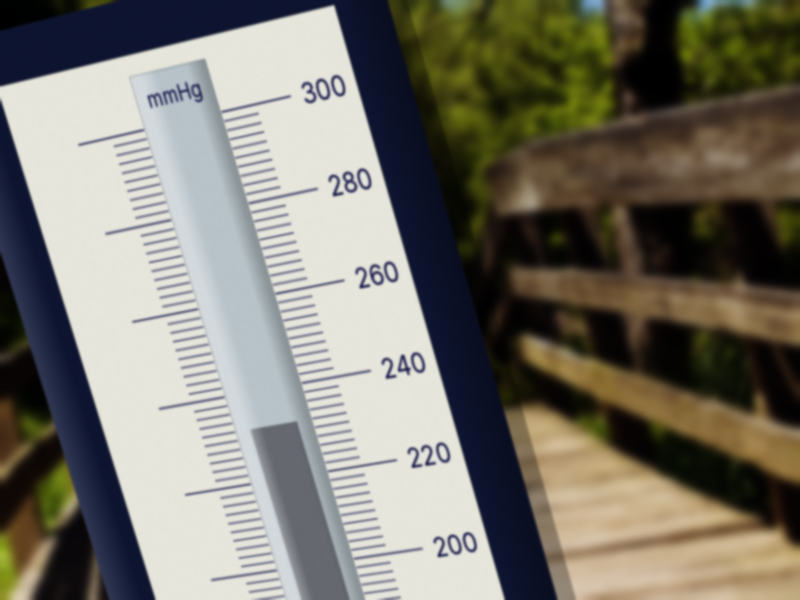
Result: 232,mmHg
